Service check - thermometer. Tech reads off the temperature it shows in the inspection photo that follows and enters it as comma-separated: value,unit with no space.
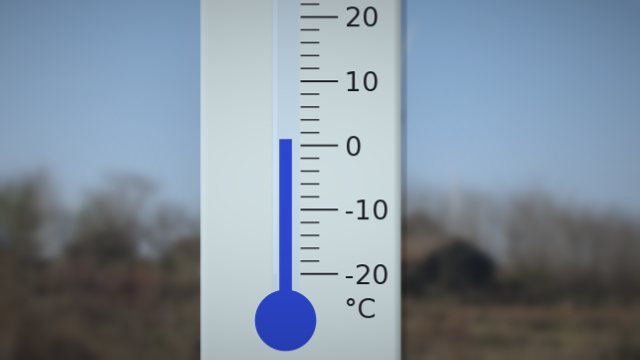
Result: 1,°C
